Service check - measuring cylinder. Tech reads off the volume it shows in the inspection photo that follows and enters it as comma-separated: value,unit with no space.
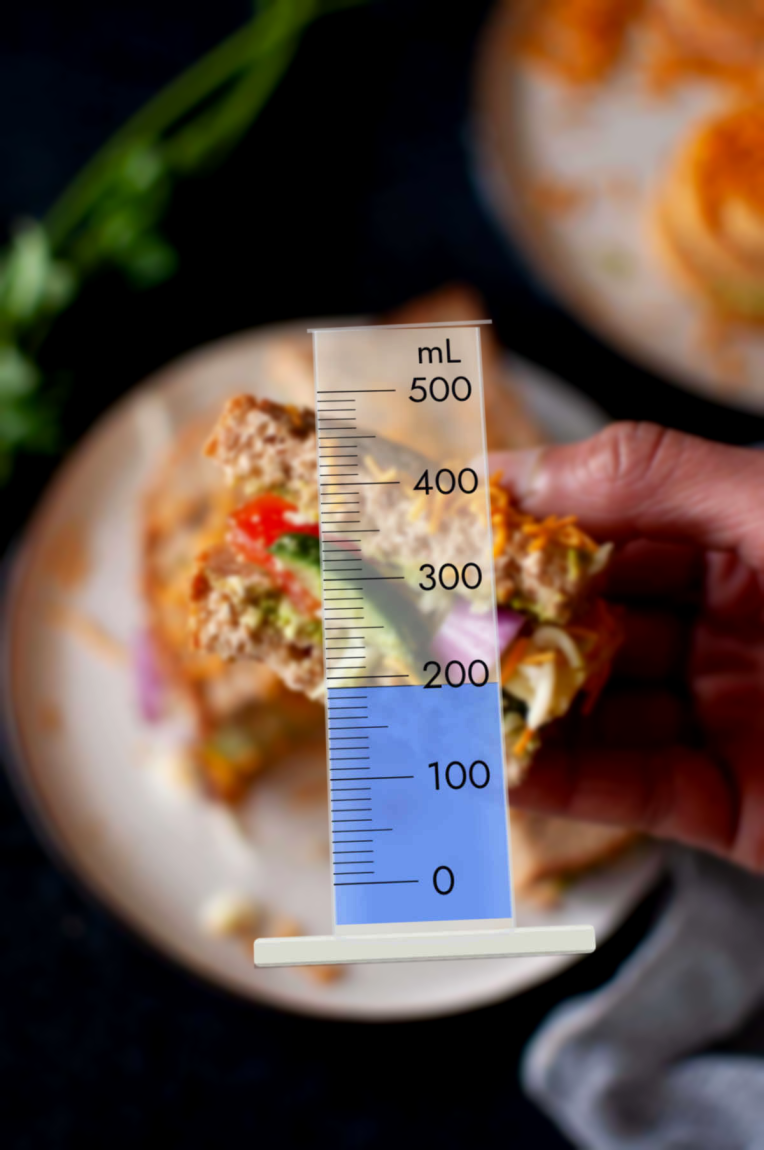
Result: 190,mL
